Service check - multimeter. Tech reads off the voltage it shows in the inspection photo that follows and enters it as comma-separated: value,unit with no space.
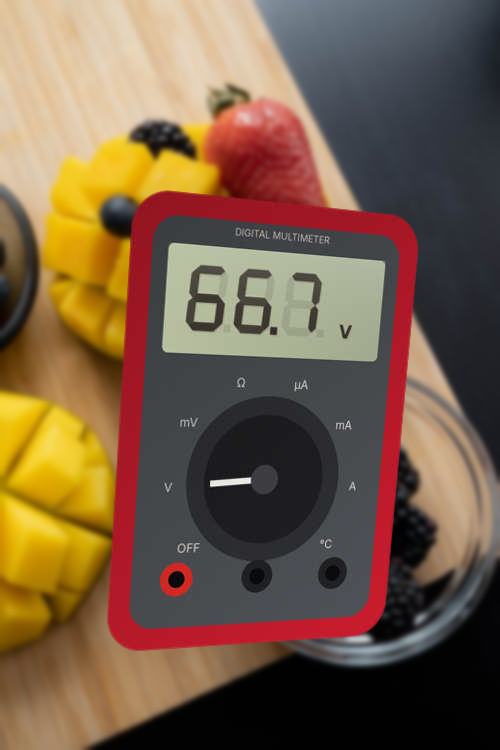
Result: 66.7,V
